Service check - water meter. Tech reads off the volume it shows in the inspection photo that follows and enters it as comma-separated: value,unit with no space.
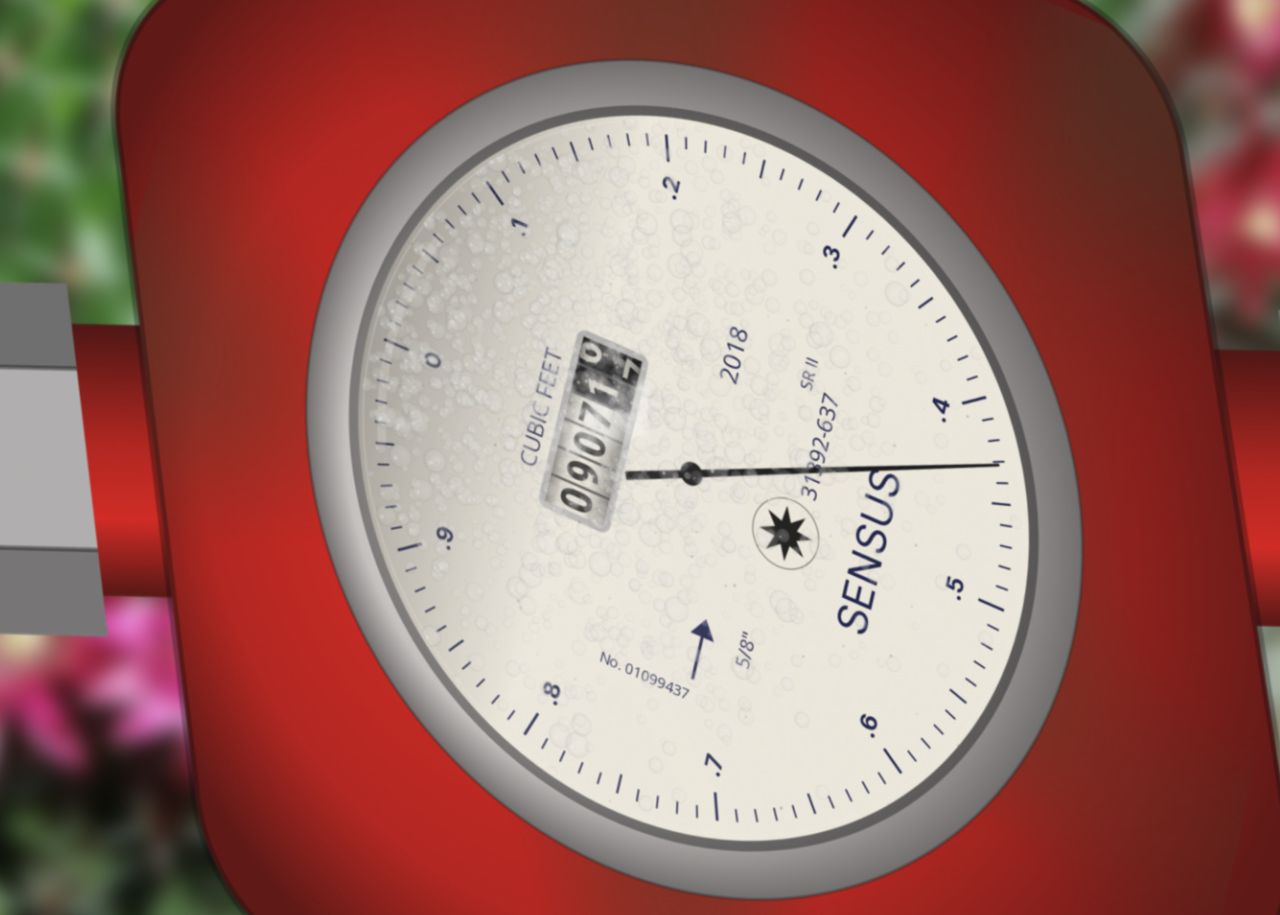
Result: 90716.43,ft³
